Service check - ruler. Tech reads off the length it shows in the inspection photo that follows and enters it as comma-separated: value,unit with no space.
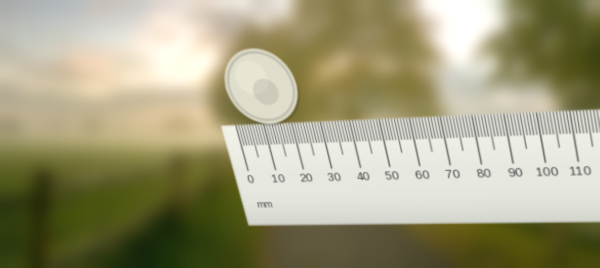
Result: 25,mm
